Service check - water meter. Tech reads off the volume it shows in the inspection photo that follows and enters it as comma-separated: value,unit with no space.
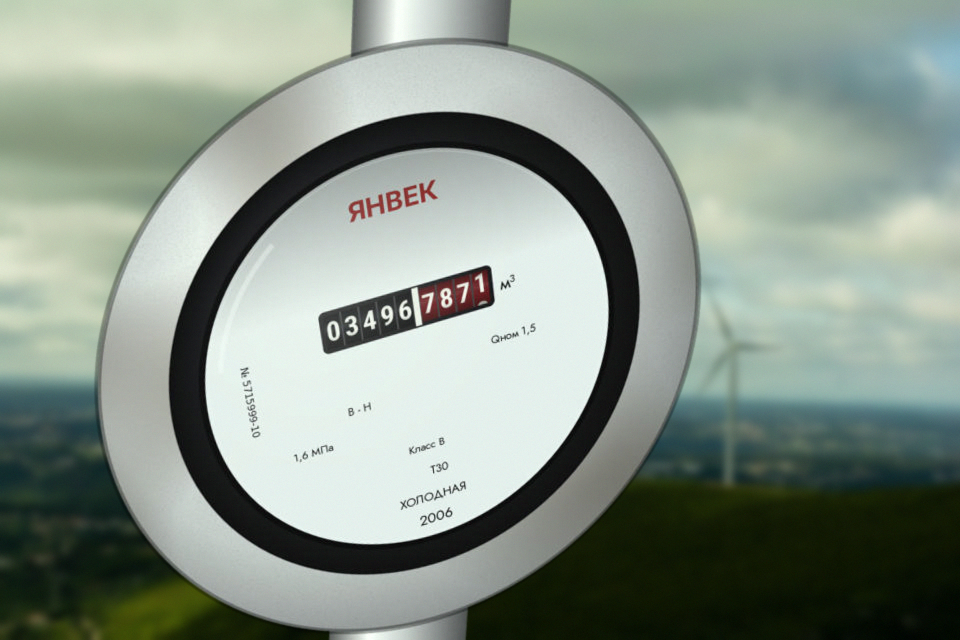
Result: 3496.7871,m³
